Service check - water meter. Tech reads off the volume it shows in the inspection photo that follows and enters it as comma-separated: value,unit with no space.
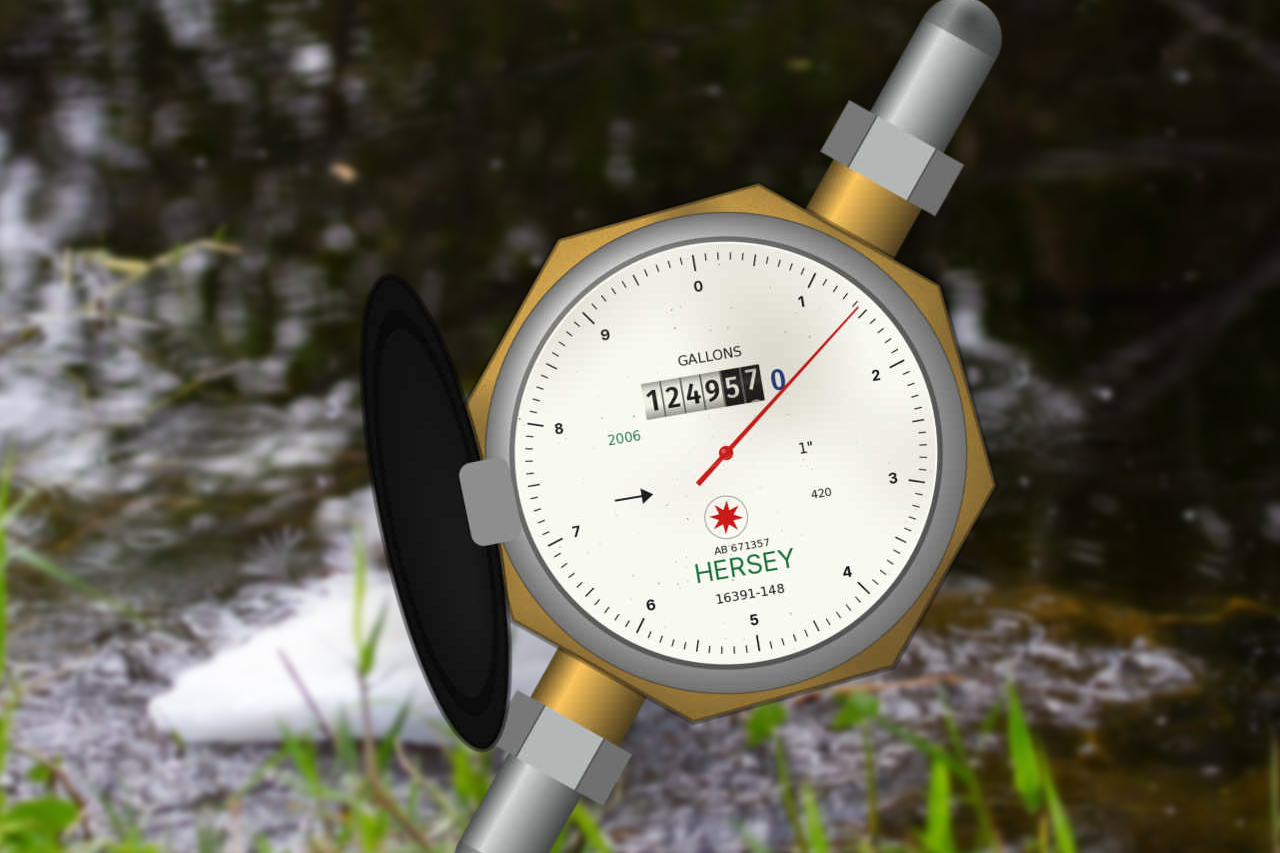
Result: 1249571.4,gal
